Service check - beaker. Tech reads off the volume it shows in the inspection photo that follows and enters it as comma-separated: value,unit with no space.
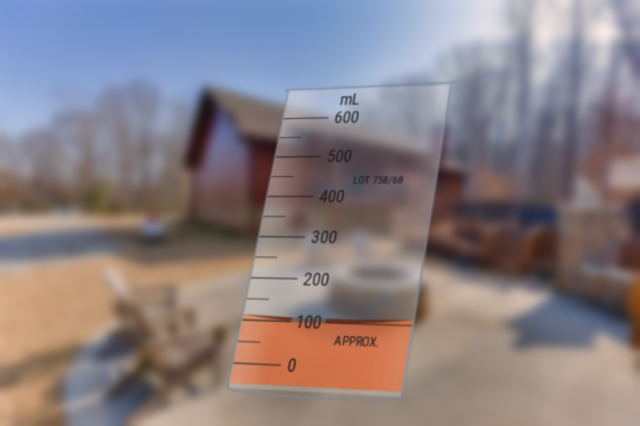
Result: 100,mL
